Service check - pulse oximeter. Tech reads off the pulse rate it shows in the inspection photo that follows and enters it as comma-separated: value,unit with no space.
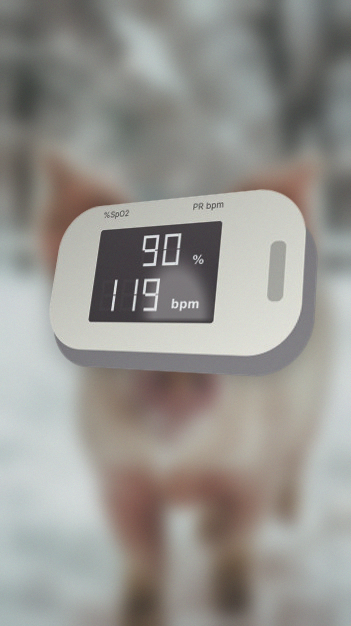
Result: 119,bpm
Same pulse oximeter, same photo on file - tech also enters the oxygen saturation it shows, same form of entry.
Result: 90,%
